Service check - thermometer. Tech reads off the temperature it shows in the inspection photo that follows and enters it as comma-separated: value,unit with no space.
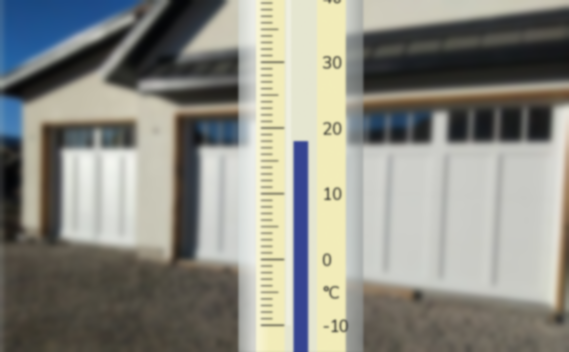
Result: 18,°C
